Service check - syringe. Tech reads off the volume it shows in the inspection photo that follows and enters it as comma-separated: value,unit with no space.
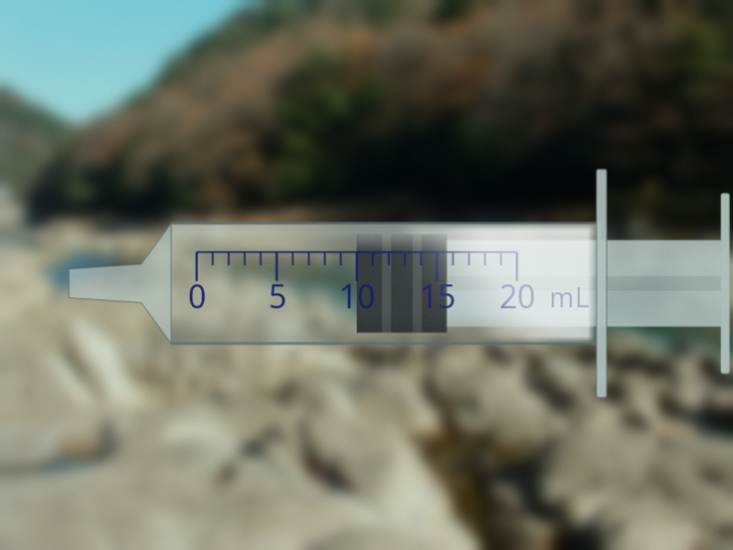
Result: 10,mL
